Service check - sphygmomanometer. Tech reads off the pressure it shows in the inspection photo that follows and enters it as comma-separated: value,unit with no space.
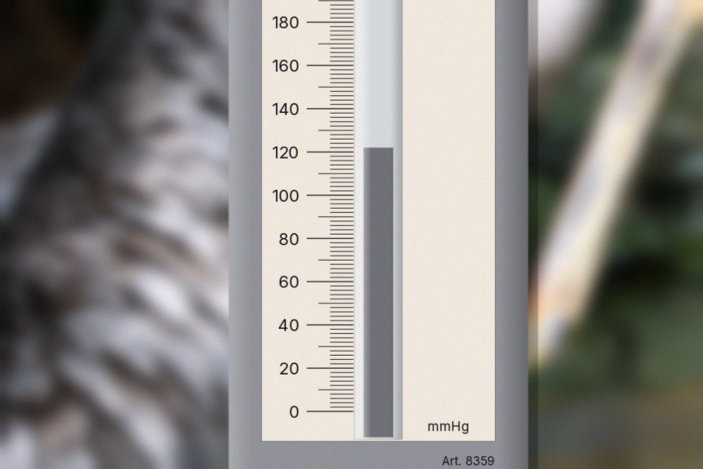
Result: 122,mmHg
